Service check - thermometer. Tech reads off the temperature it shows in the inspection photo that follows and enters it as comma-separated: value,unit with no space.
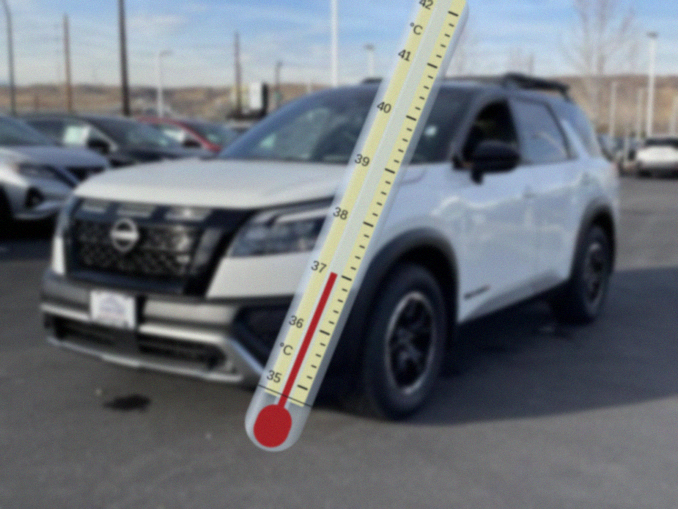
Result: 37,°C
